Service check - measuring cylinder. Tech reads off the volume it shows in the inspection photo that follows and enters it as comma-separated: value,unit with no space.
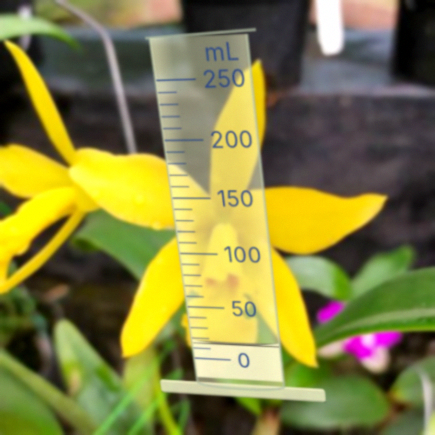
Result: 15,mL
